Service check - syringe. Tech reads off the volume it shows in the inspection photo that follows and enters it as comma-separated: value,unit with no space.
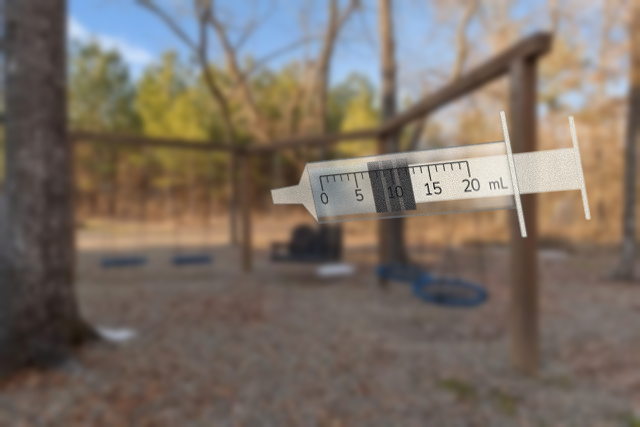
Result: 7,mL
